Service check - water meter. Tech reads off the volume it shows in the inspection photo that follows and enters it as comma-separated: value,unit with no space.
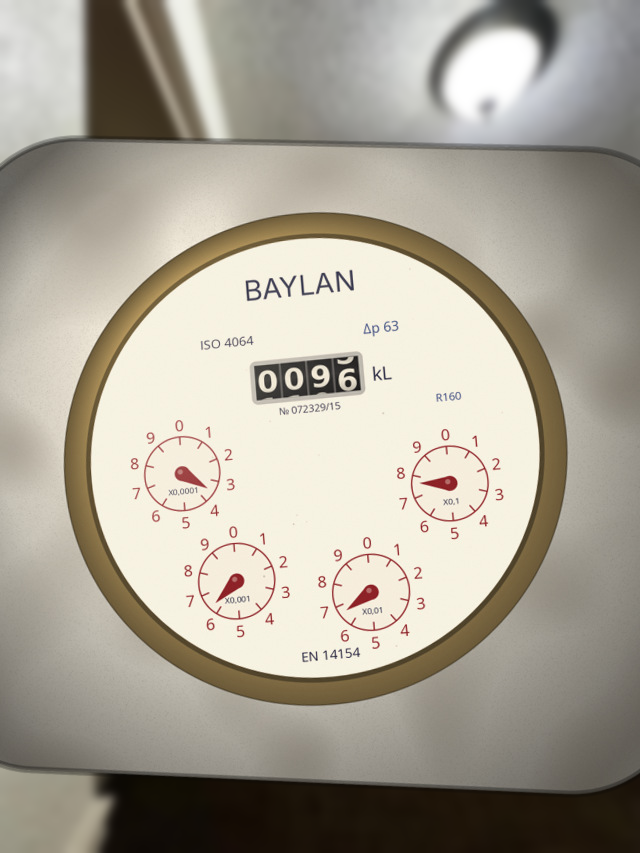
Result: 95.7663,kL
